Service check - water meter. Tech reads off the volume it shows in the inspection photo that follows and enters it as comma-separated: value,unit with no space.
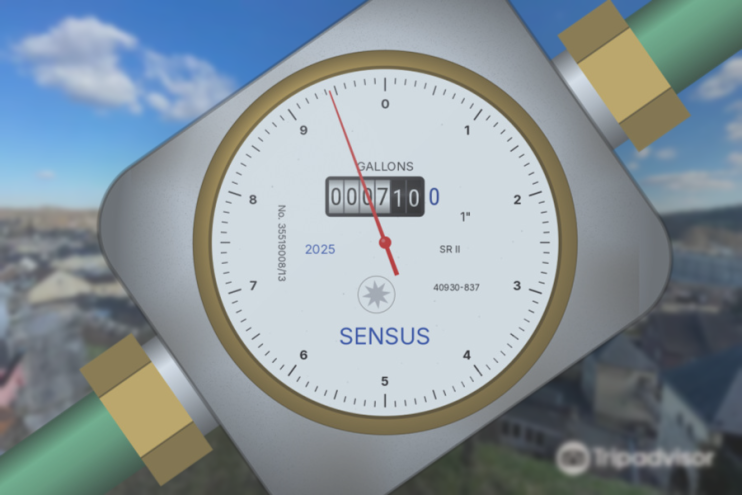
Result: 7099.4,gal
